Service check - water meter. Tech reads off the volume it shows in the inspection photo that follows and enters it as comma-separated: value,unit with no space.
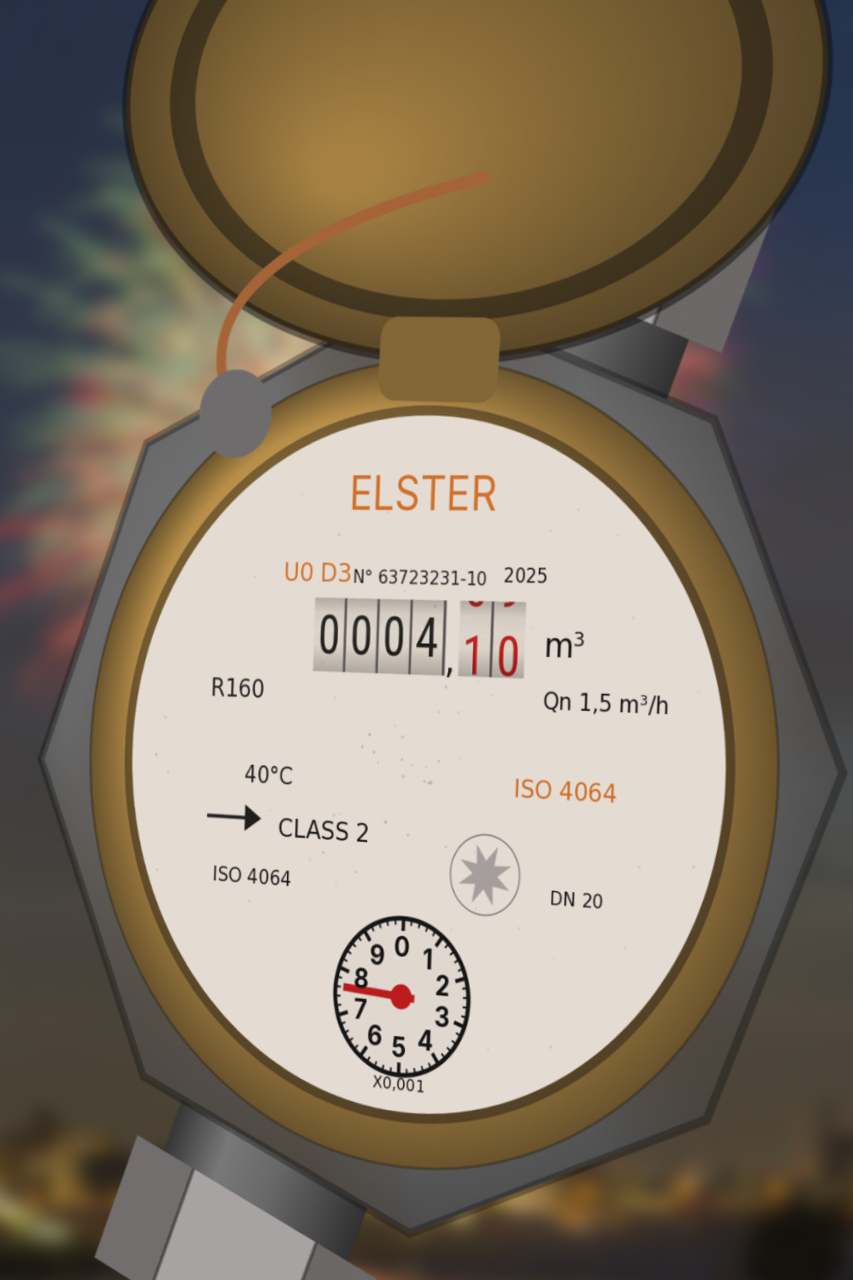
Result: 4.097,m³
